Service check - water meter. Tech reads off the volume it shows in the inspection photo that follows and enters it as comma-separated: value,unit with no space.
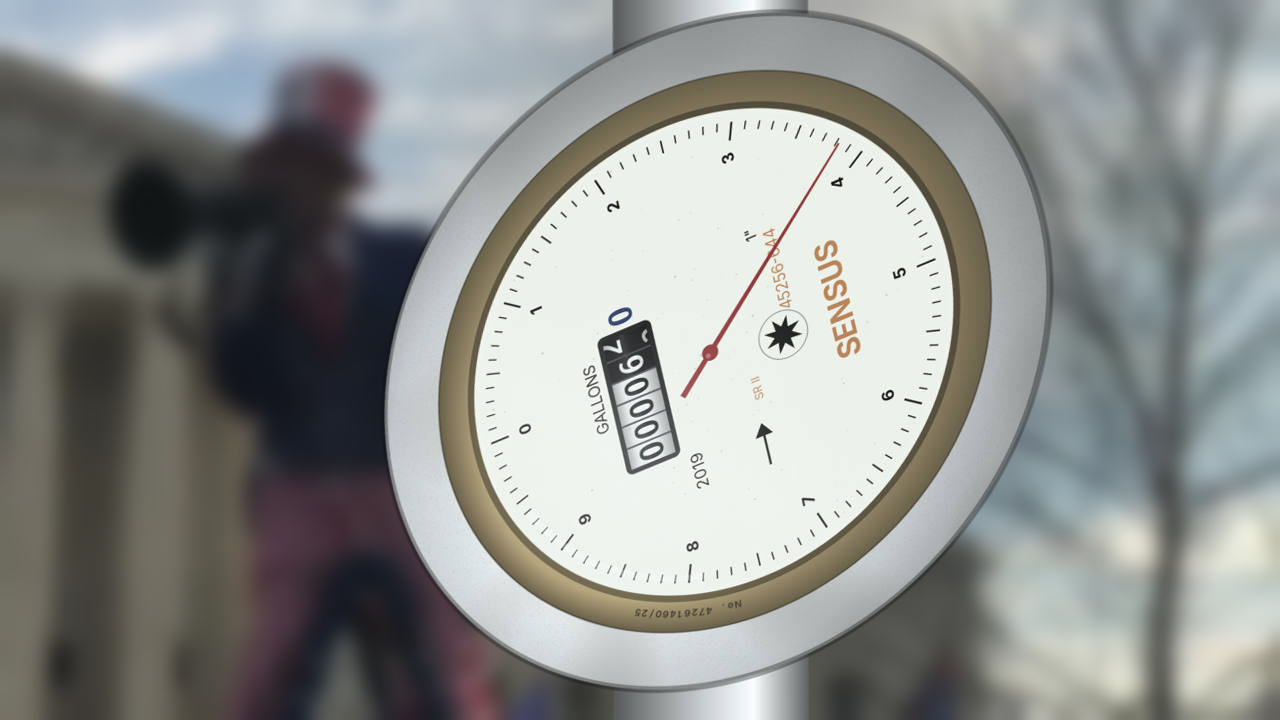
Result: 623.8,gal
